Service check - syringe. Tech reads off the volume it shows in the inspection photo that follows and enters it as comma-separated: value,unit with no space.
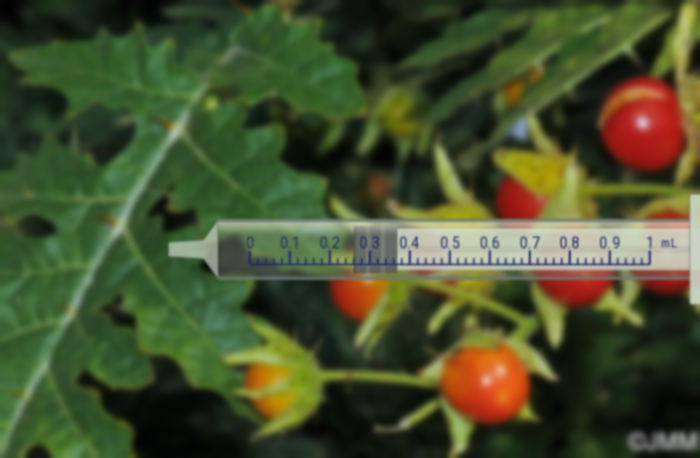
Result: 0.26,mL
